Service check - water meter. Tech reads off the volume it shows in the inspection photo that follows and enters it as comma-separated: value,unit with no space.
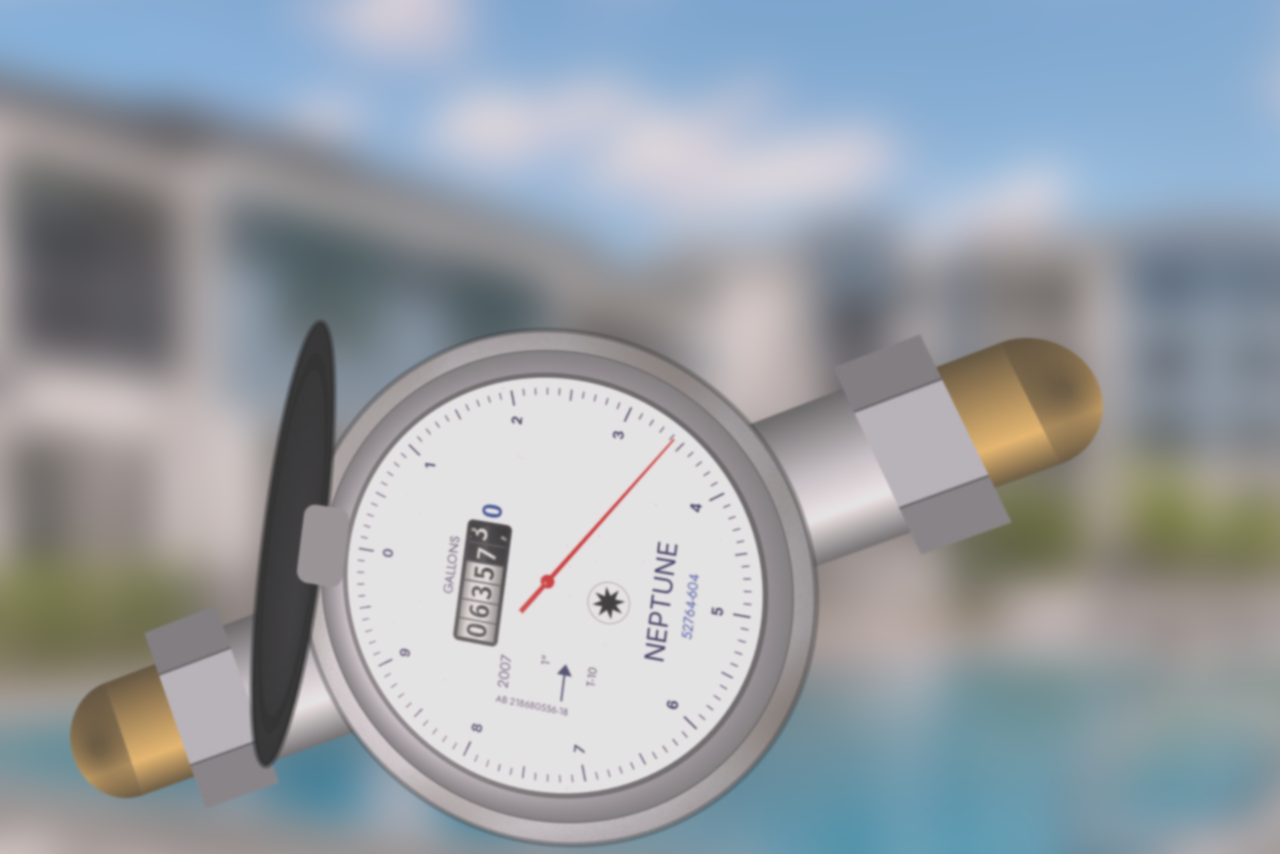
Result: 635733.4,gal
